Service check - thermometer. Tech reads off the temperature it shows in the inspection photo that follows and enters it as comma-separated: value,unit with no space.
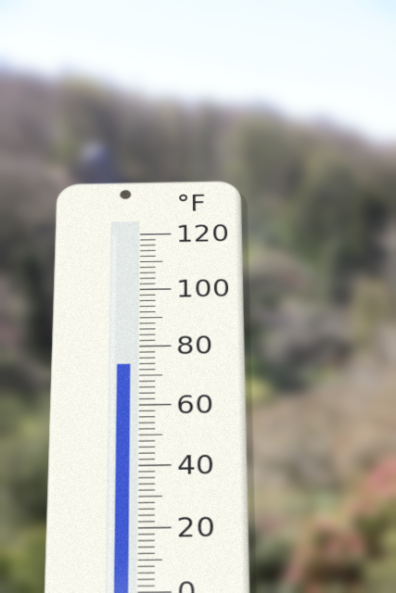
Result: 74,°F
